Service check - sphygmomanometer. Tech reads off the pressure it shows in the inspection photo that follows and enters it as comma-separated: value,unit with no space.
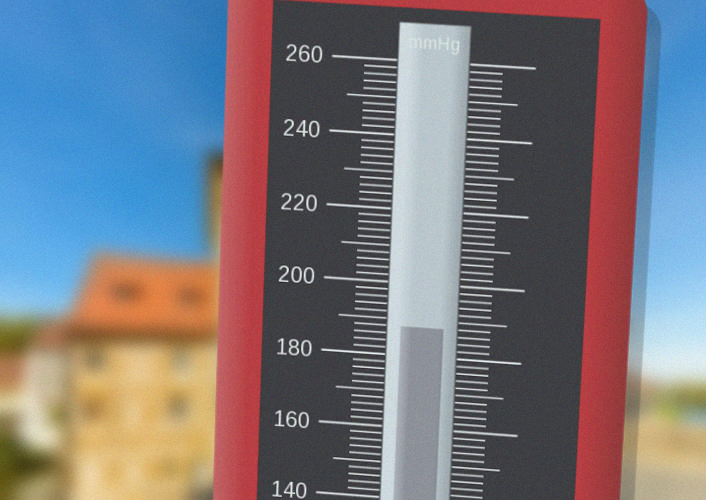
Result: 188,mmHg
